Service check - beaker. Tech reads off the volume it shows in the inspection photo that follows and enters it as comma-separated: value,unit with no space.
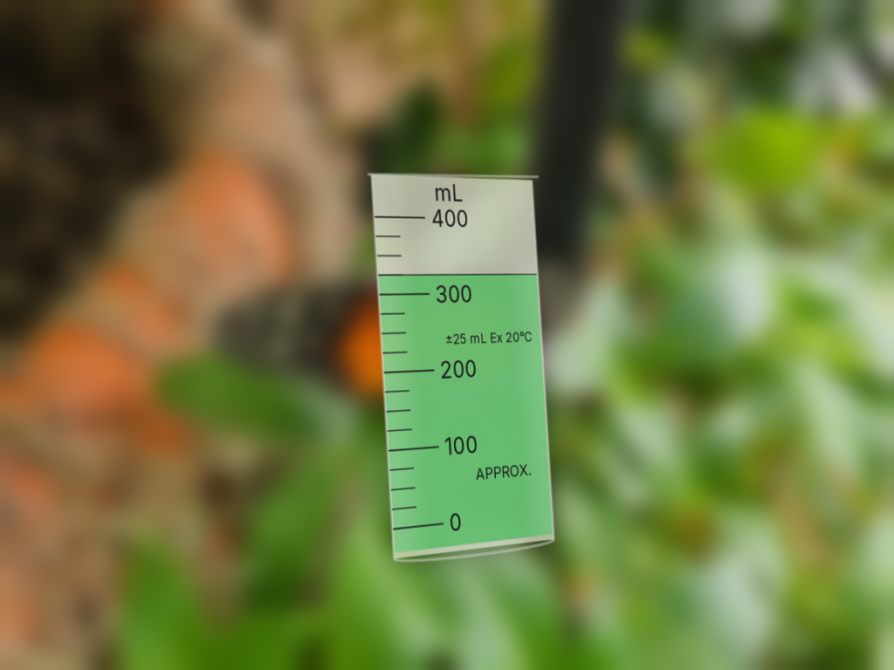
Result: 325,mL
